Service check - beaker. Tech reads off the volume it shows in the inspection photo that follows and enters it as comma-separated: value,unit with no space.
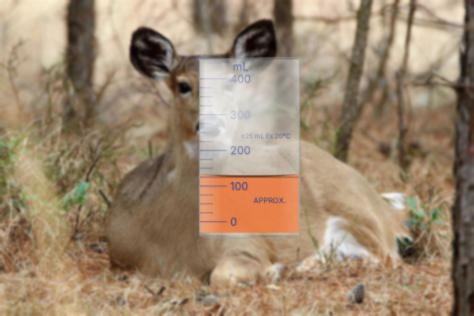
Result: 125,mL
